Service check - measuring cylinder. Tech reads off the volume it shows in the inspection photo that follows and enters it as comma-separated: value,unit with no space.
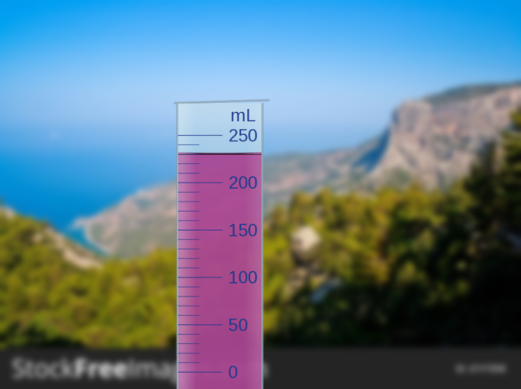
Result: 230,mL
